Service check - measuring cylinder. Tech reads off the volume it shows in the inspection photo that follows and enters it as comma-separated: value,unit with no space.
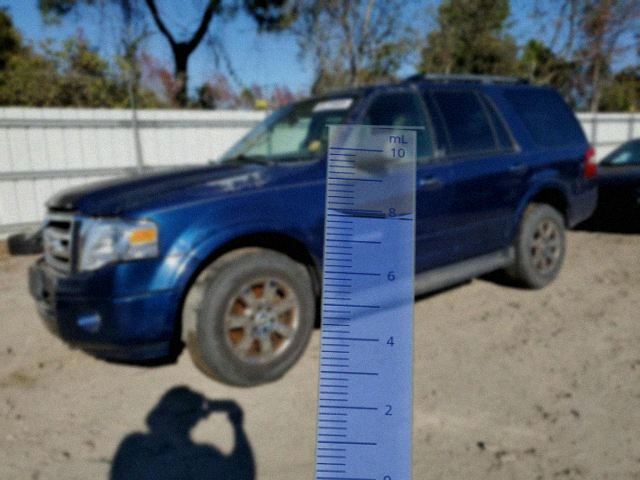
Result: 7.8,mL
